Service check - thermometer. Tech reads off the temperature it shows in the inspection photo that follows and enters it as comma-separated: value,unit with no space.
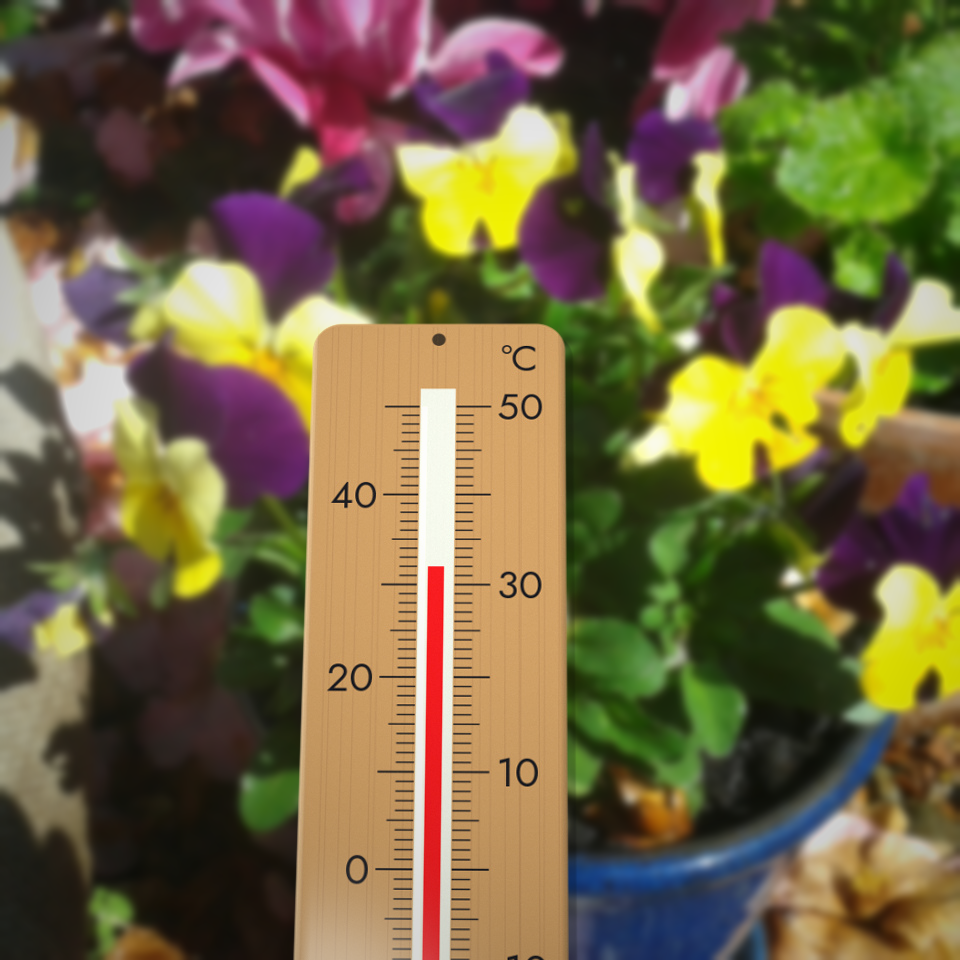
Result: 32,°C
